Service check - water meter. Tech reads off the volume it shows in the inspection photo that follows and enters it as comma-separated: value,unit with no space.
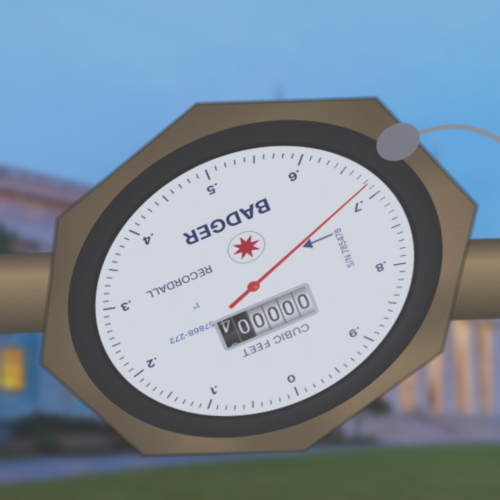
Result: 3.68,ft³
